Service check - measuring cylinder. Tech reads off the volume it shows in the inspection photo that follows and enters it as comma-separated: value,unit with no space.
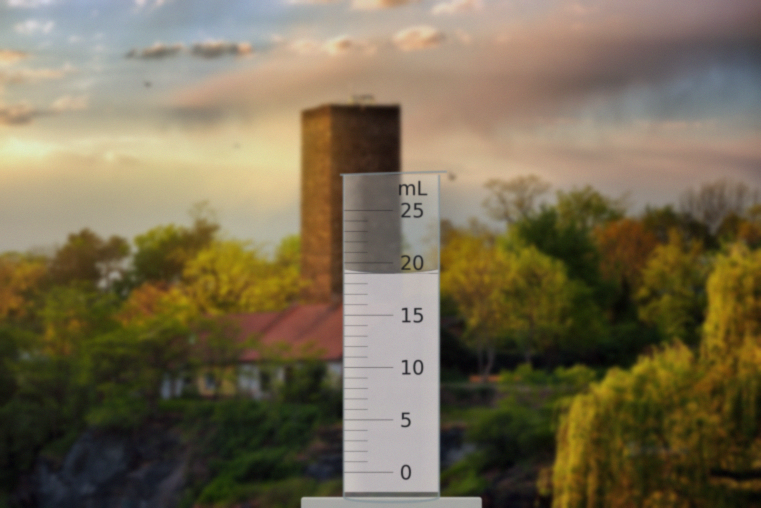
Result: 19,mL
